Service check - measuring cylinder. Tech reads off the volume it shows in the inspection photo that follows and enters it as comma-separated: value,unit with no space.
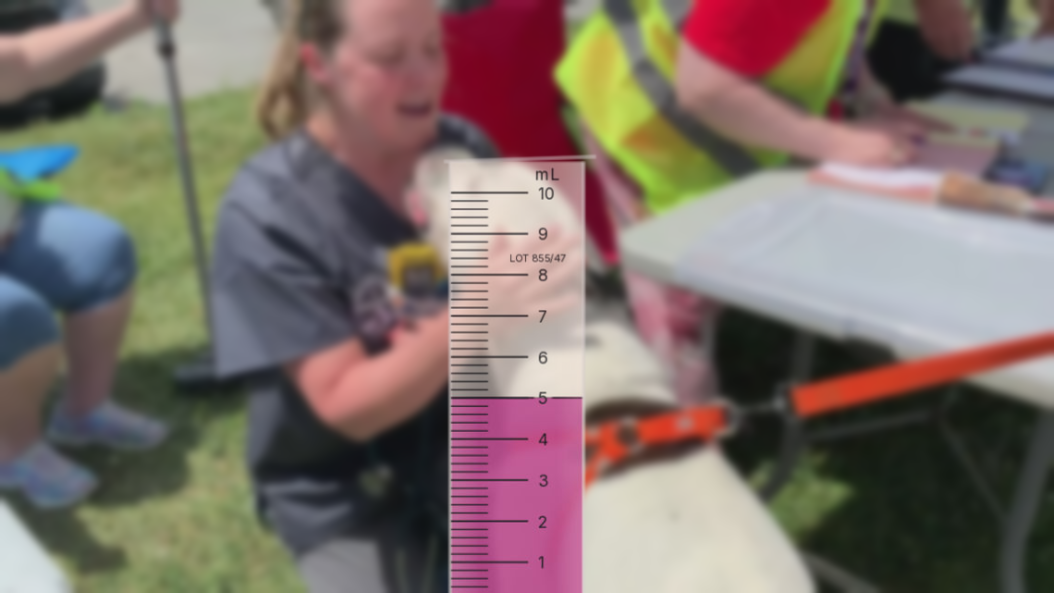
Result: 5,mL
